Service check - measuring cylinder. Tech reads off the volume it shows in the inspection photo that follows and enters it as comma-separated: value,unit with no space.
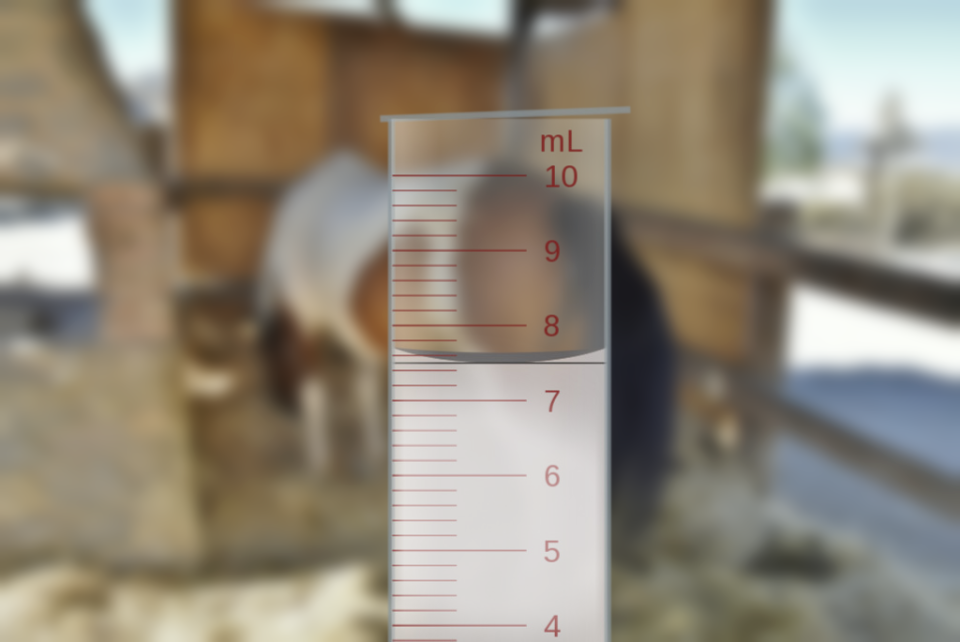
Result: 7.5,mL
